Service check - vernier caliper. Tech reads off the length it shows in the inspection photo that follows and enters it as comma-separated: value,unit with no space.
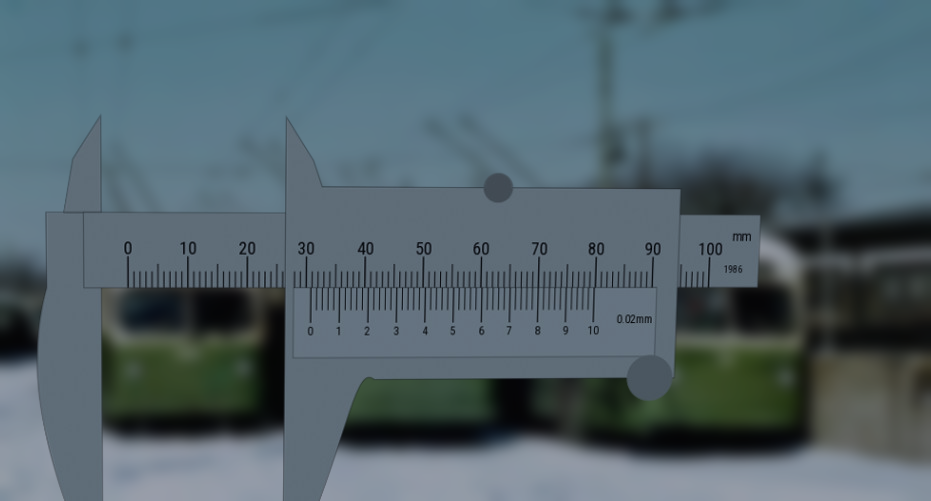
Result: 30.8,mm
